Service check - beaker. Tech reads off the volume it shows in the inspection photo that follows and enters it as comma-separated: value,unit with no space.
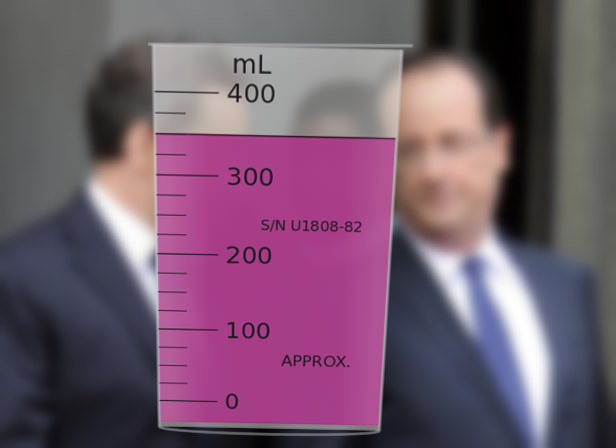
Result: 350,mL
